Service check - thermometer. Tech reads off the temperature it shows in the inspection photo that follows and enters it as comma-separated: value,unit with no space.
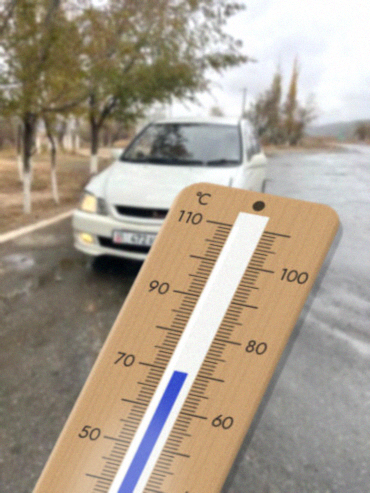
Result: 70,°C
